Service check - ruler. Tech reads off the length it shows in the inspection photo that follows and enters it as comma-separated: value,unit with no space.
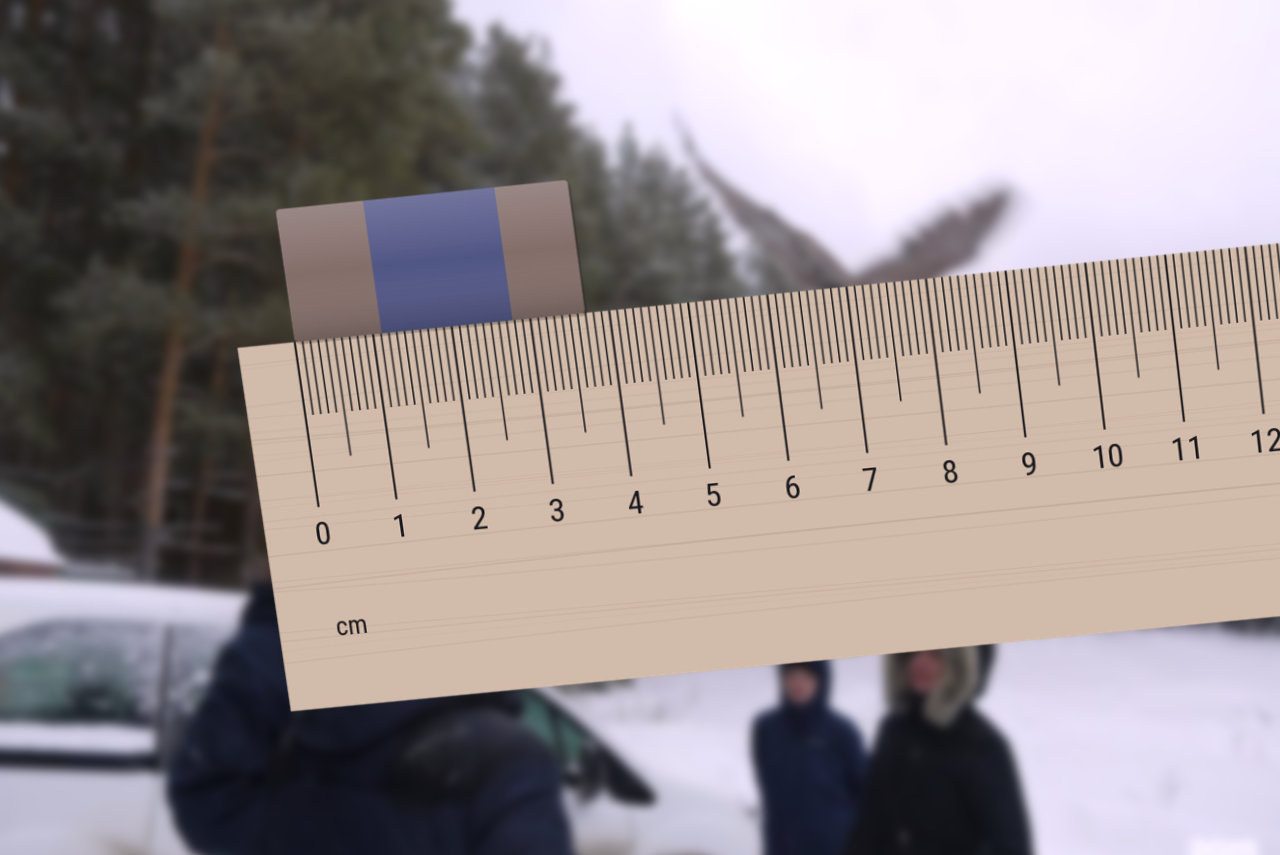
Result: 3.7,cm
